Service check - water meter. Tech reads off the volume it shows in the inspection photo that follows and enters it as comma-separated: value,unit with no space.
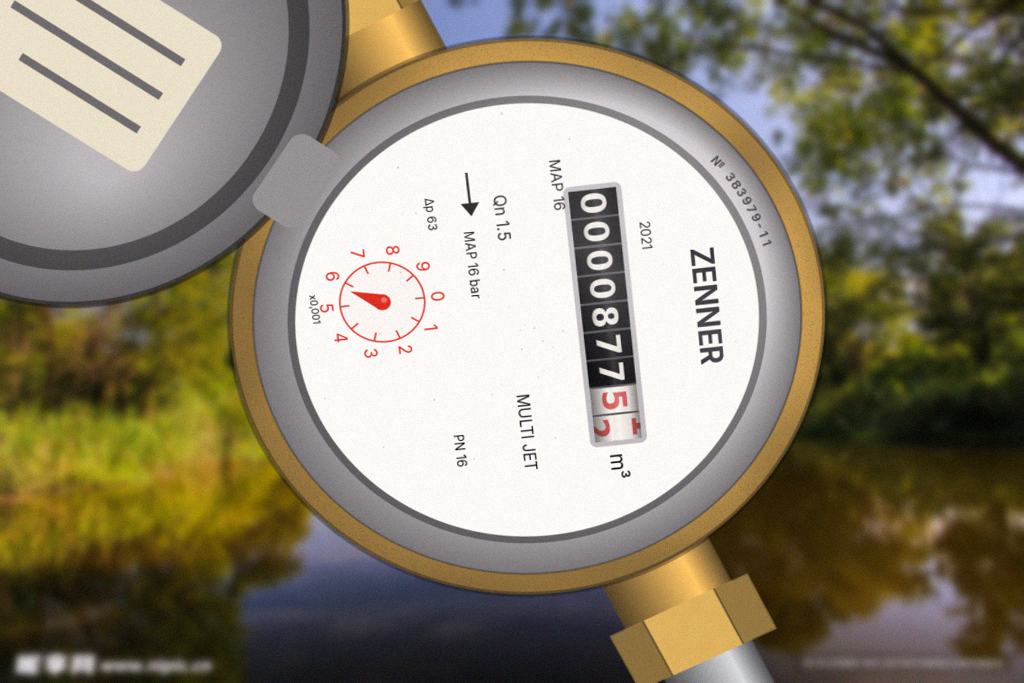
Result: 877.515,m³
